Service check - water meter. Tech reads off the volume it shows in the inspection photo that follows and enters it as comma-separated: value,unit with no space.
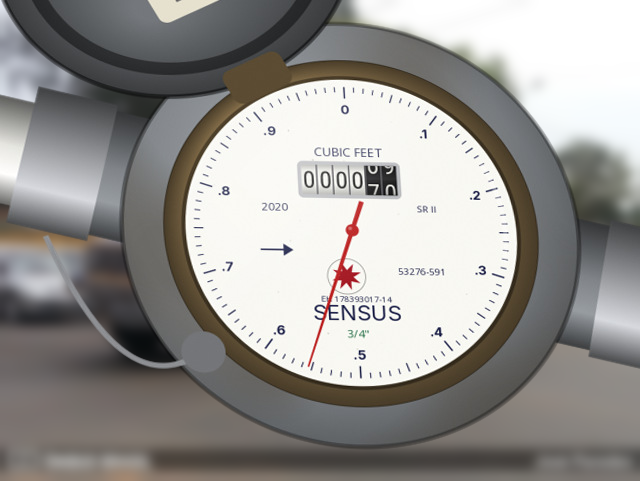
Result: 69.55,ft³
